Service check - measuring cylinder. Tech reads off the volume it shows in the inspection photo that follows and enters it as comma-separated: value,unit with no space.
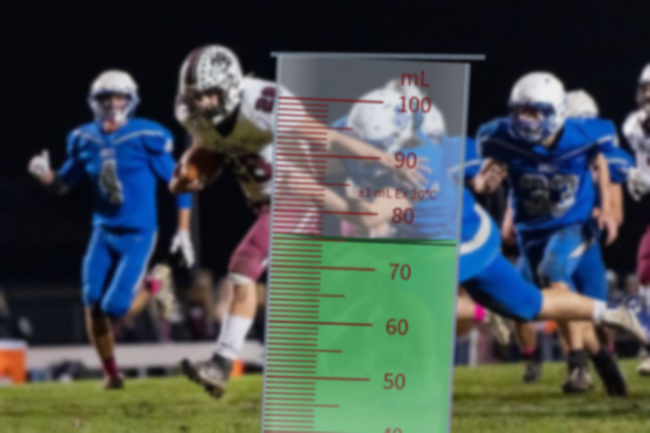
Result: 75,mL
